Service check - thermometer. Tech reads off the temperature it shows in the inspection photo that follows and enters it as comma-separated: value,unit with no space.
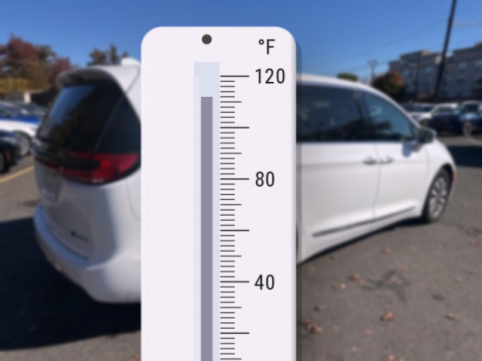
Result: 112,°F
